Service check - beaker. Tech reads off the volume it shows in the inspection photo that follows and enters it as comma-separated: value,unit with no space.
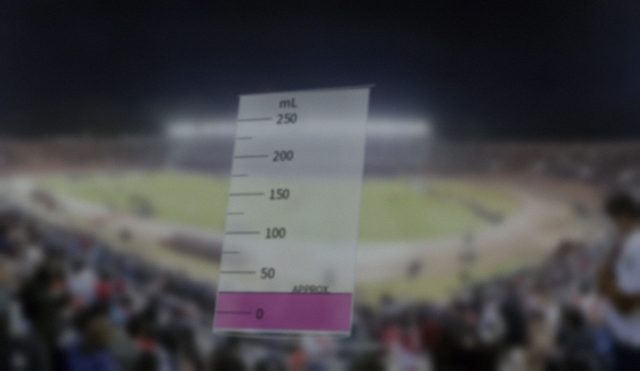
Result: 25,mL
